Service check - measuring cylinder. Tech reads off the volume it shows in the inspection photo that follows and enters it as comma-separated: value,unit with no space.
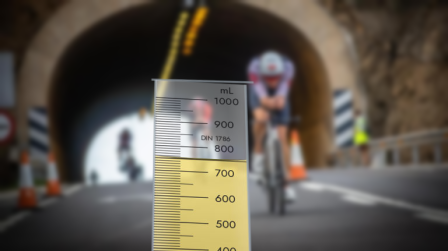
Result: 750,mL
